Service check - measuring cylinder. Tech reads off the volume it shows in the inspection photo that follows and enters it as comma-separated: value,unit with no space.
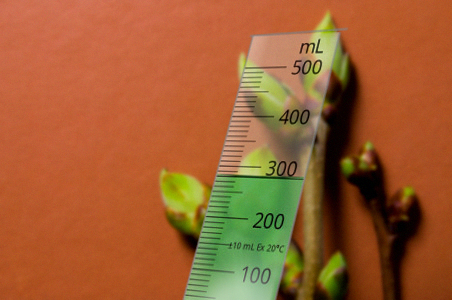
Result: 280,mL
